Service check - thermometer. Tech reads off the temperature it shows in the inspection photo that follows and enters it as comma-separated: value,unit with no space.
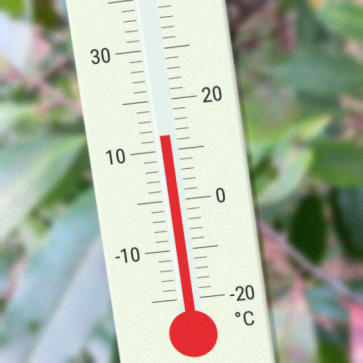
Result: 13,°C
